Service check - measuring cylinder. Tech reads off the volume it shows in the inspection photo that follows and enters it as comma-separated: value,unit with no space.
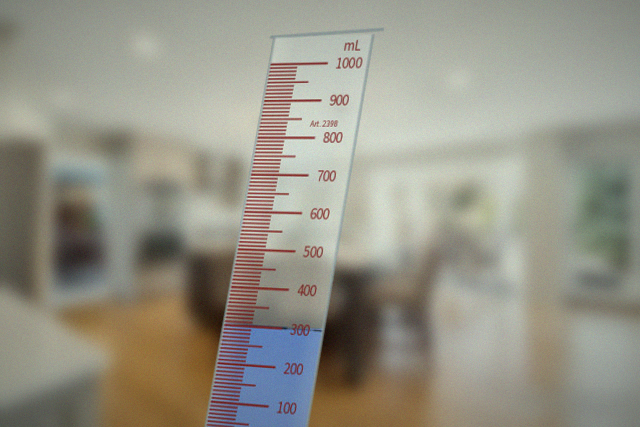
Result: 300,mL
